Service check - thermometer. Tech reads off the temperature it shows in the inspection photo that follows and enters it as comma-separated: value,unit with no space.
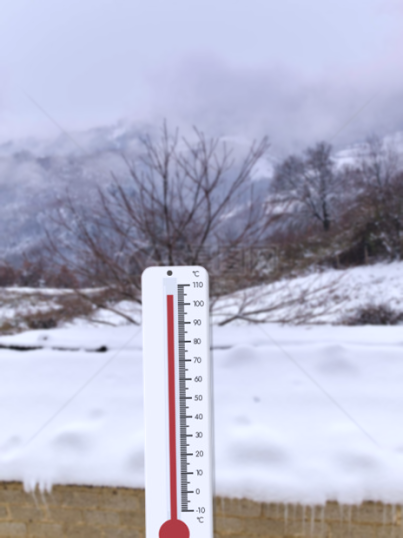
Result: 105,°C
